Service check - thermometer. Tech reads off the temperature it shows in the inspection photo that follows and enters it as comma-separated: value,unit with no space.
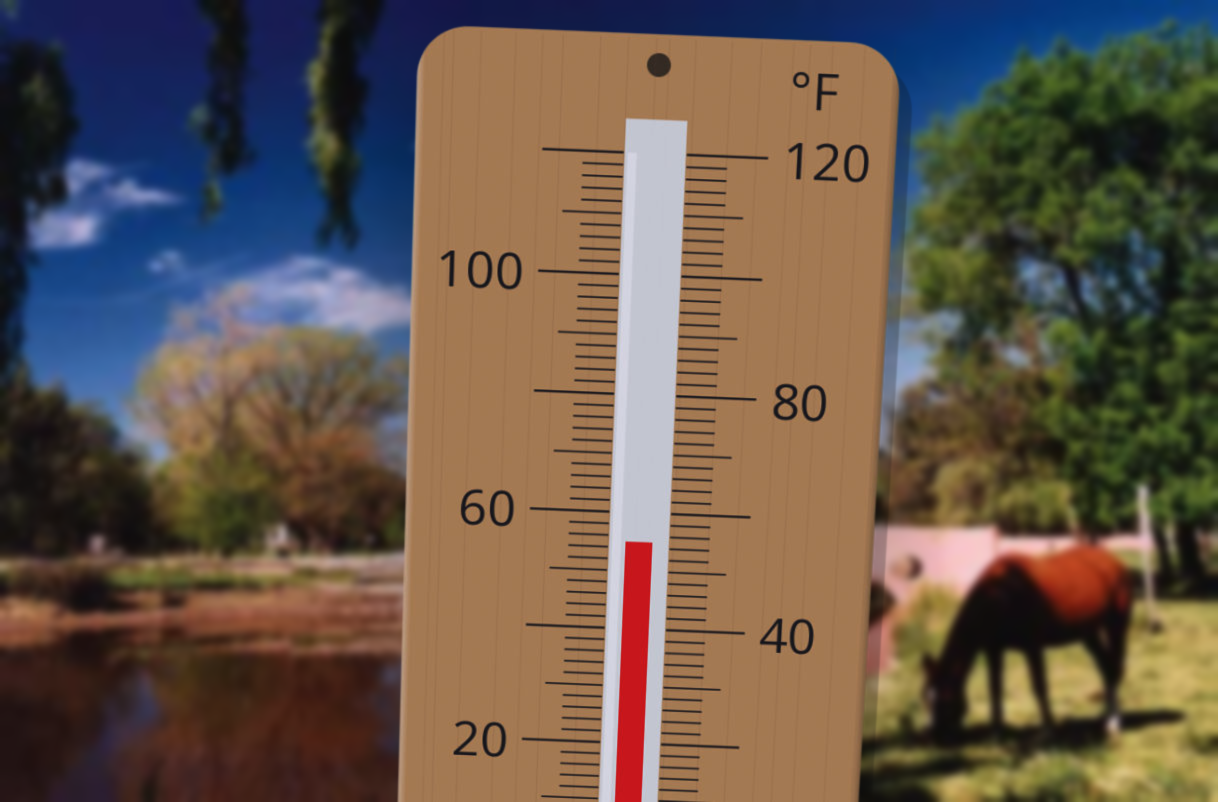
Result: 55,°F
